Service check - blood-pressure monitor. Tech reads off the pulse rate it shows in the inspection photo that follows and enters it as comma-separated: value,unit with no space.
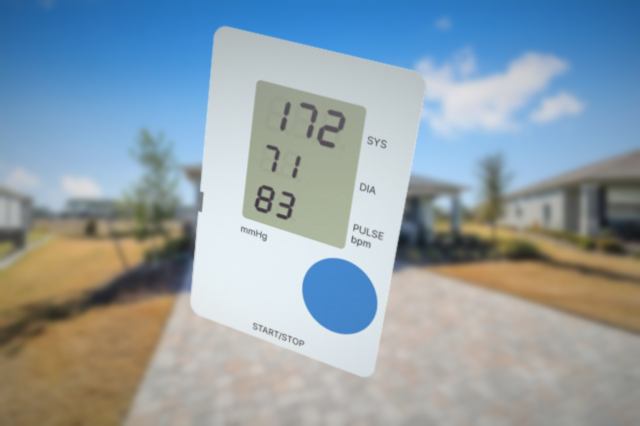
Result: 83,bpm
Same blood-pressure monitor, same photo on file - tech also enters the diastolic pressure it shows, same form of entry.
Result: 71,mmHg
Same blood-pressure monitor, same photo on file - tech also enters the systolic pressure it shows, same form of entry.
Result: 172,mmHg
